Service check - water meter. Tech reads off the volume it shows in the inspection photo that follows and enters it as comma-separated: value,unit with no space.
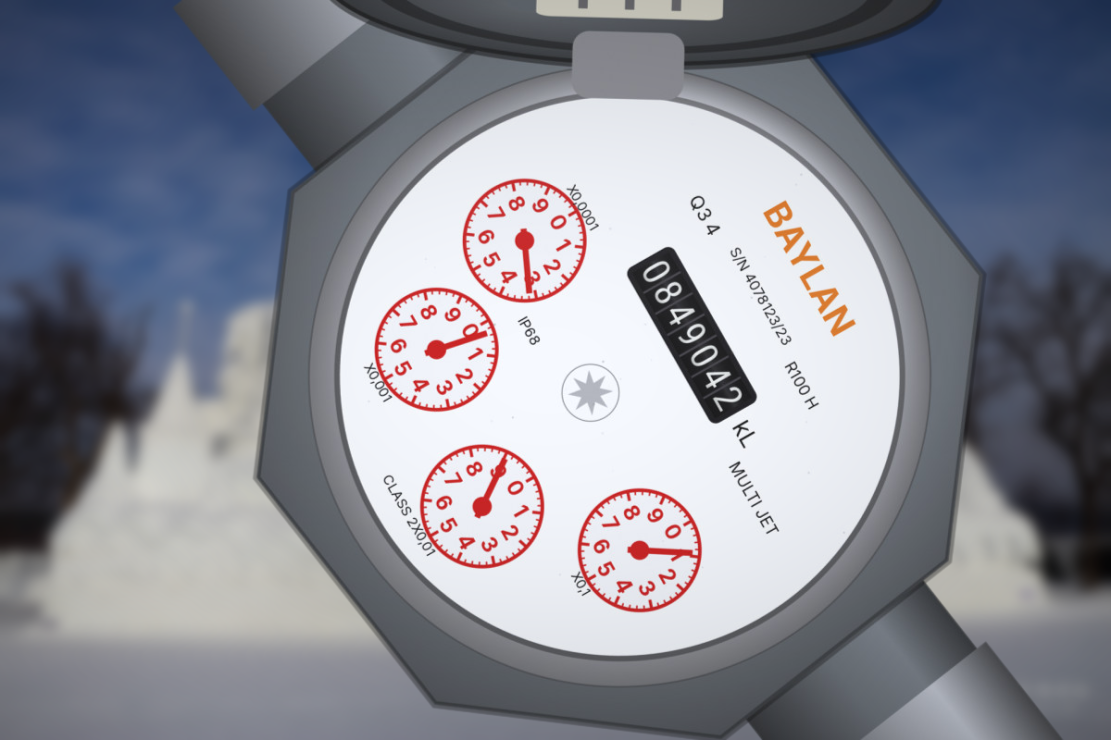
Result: 849042.0903,kL
